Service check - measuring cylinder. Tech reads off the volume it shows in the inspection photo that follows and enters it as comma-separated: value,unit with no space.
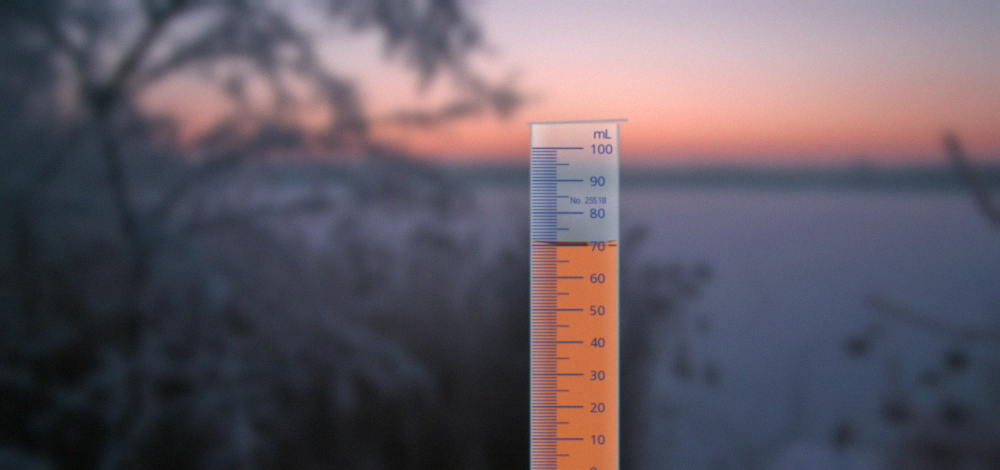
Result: 70,mL
